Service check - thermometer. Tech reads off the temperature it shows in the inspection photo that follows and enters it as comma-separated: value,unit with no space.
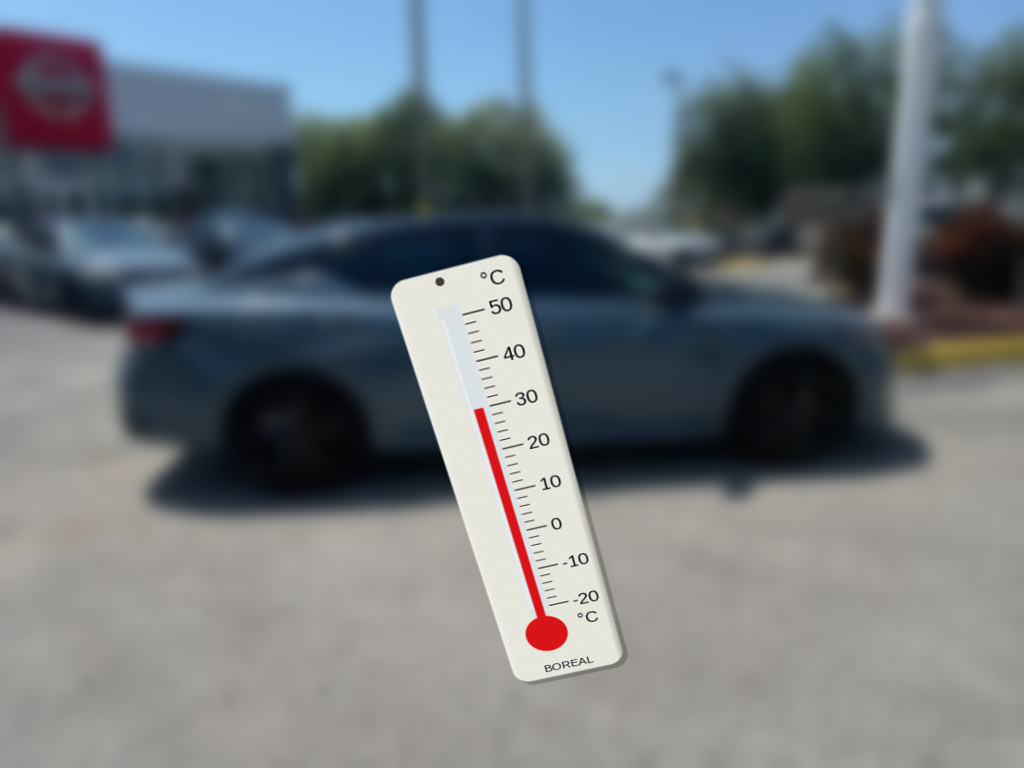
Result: 30,°C
